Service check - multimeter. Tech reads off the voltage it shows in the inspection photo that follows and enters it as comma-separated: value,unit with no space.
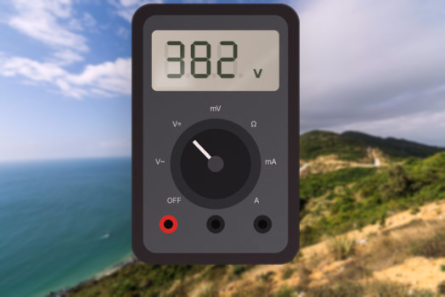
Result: 382,V
